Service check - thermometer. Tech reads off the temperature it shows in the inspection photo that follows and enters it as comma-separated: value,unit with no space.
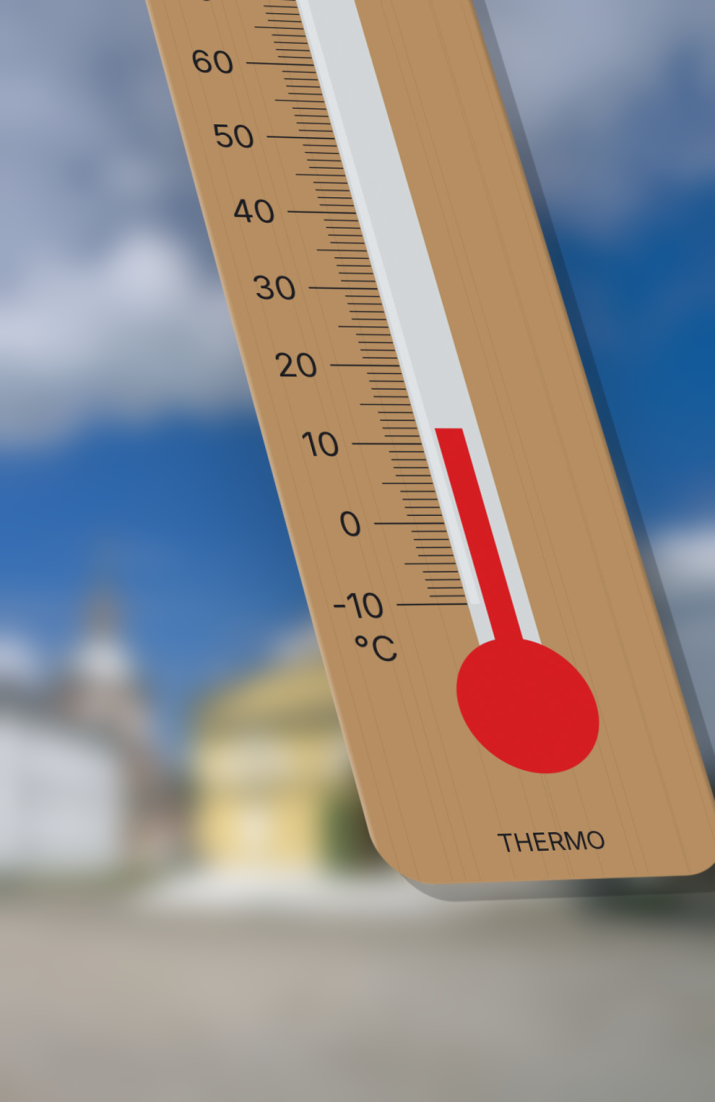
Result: 12,°C
